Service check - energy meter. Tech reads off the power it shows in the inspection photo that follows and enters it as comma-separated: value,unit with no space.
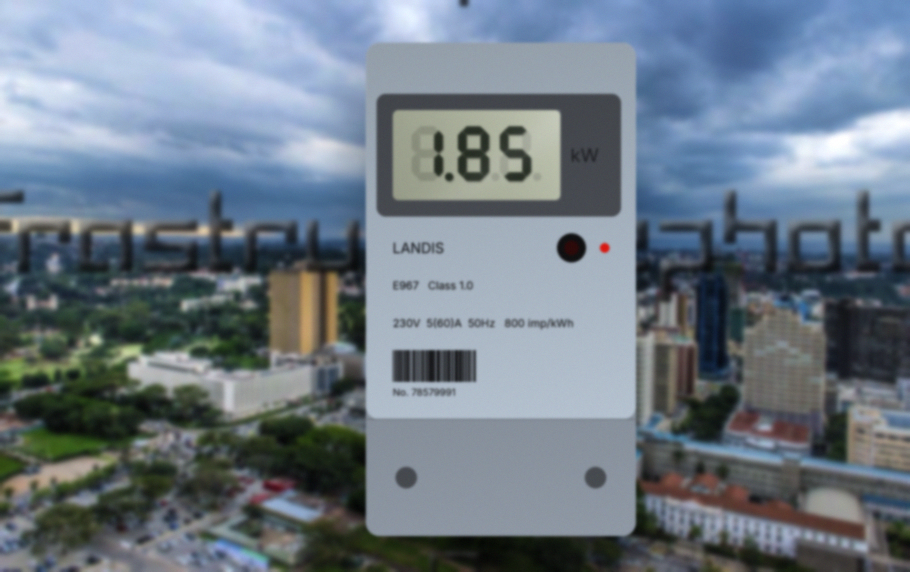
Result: 1.85,kW
